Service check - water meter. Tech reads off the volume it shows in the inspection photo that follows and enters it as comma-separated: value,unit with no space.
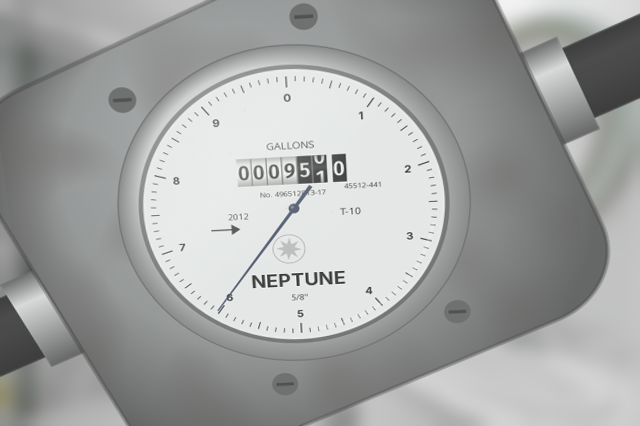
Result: 9506.0,gal
